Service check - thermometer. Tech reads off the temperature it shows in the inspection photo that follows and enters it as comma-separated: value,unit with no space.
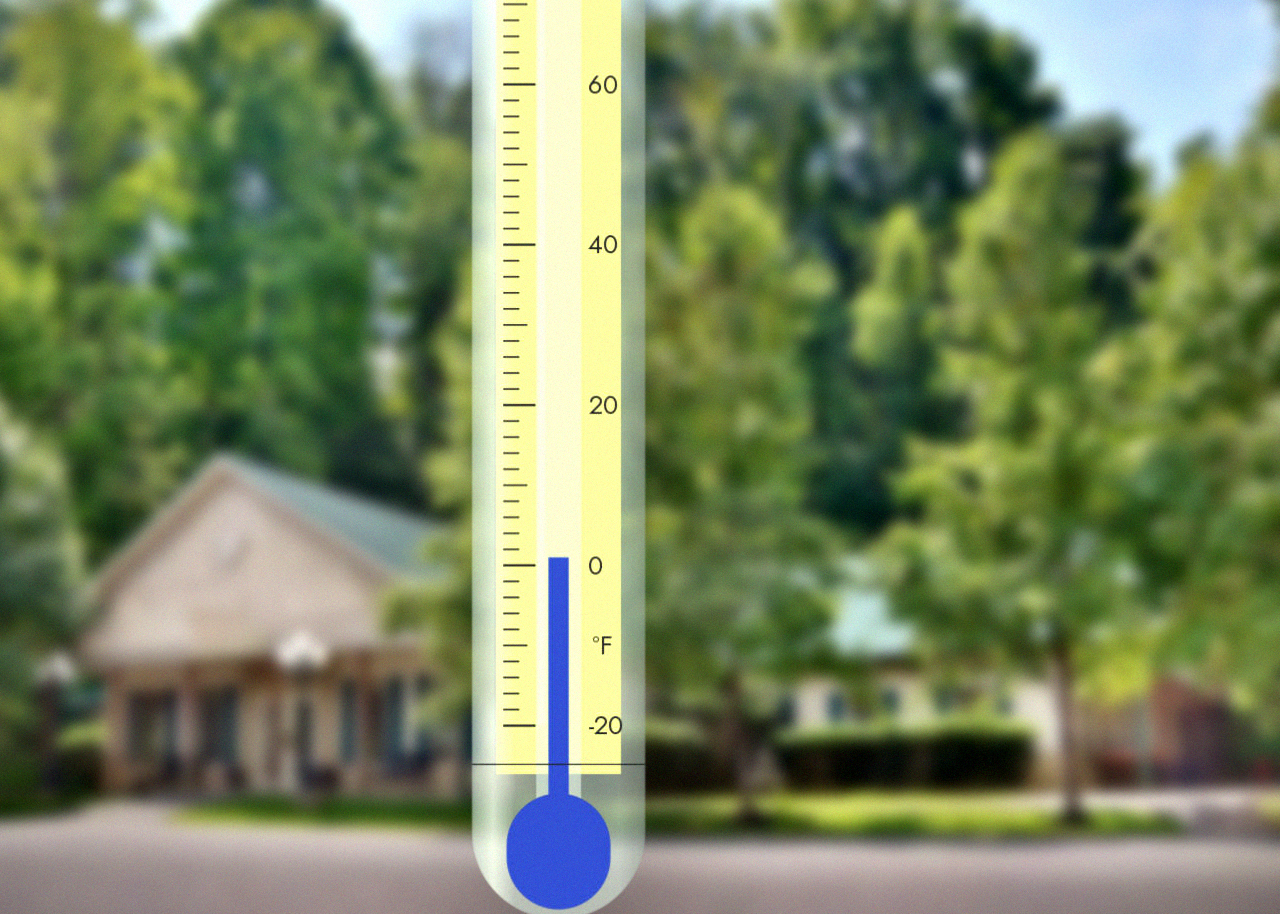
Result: 1,°F
